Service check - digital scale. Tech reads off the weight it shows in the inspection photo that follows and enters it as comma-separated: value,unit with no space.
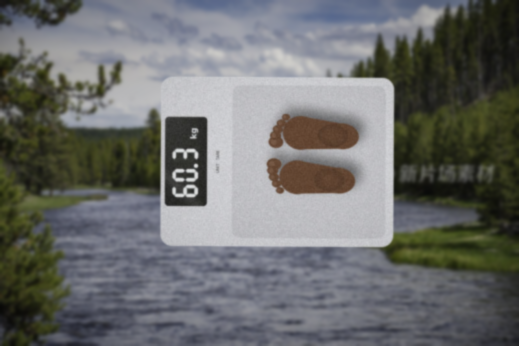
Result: 60.3,kg
